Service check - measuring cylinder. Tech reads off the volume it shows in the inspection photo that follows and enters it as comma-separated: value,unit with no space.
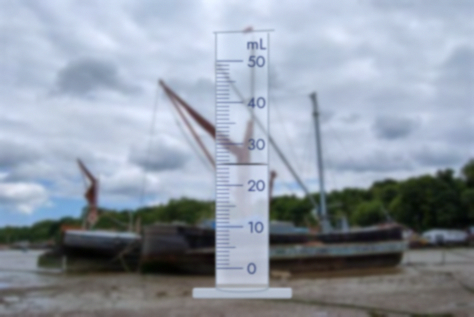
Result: 25,mL
